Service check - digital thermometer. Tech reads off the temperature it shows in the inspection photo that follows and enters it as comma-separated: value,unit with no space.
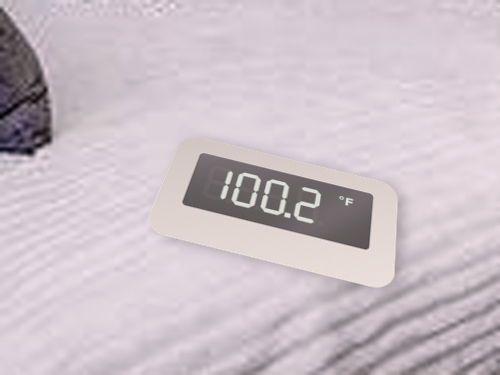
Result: 100.2,°F
